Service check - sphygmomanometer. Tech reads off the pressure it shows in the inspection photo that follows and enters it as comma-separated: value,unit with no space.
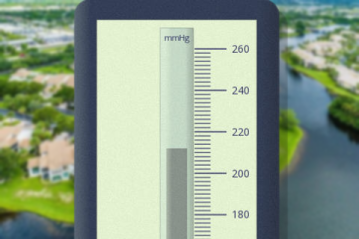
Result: 212,mmHg
